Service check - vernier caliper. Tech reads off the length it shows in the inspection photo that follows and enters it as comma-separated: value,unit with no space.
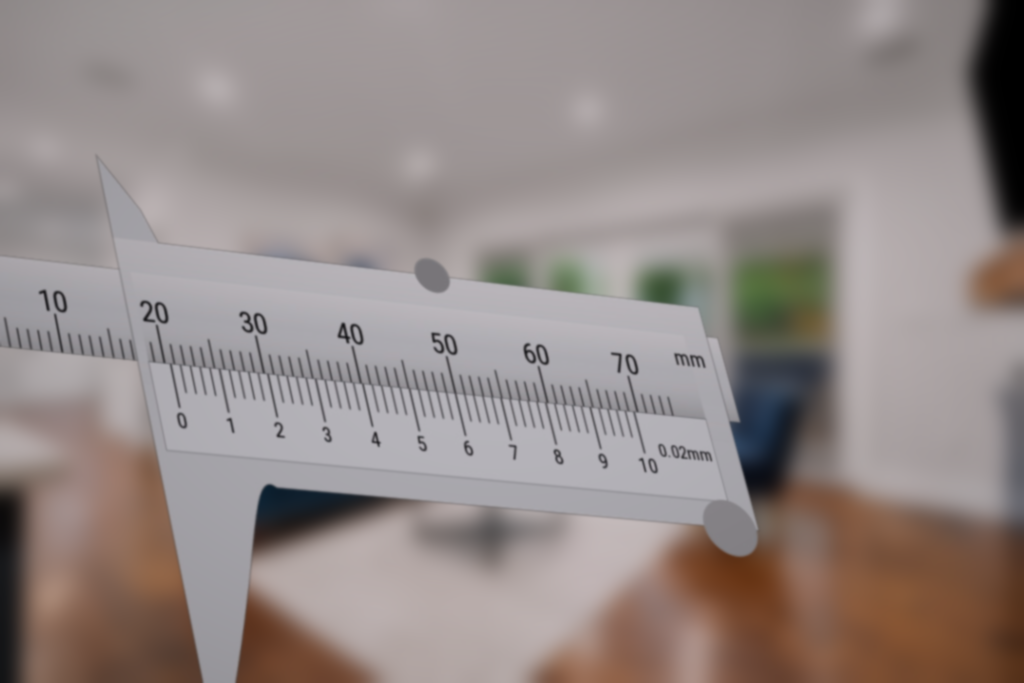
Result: 20.6,mm
